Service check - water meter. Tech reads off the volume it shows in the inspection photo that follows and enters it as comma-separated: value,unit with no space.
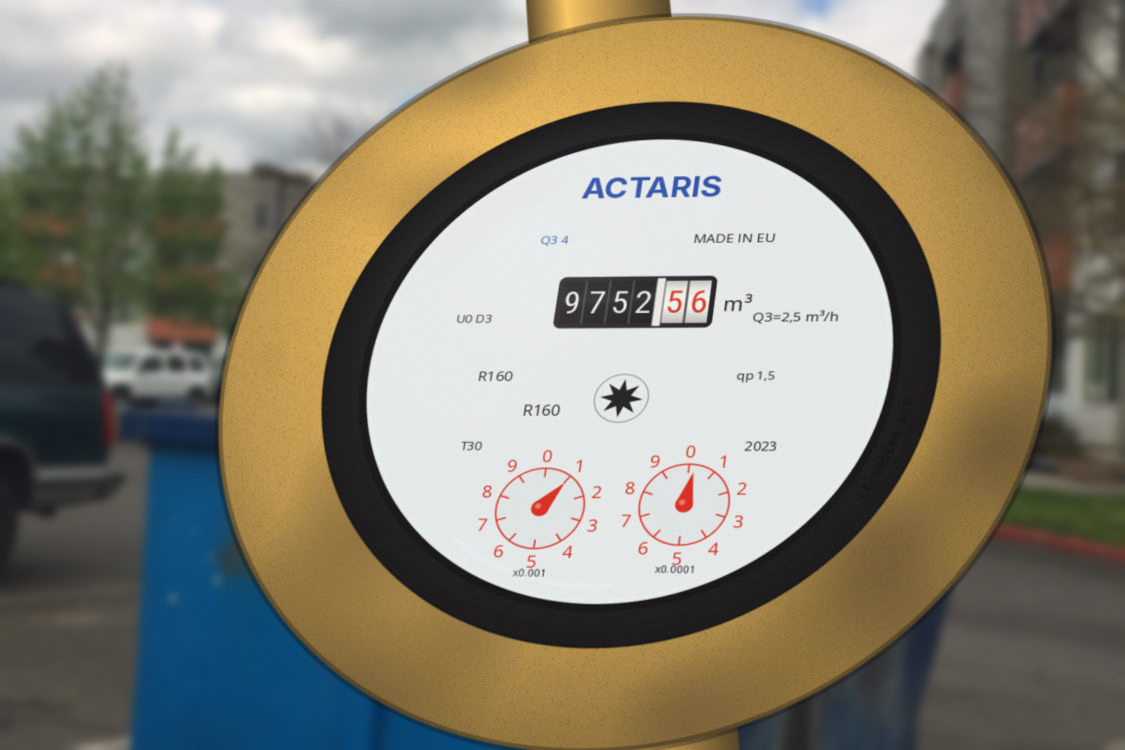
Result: 9752.5610,m³
